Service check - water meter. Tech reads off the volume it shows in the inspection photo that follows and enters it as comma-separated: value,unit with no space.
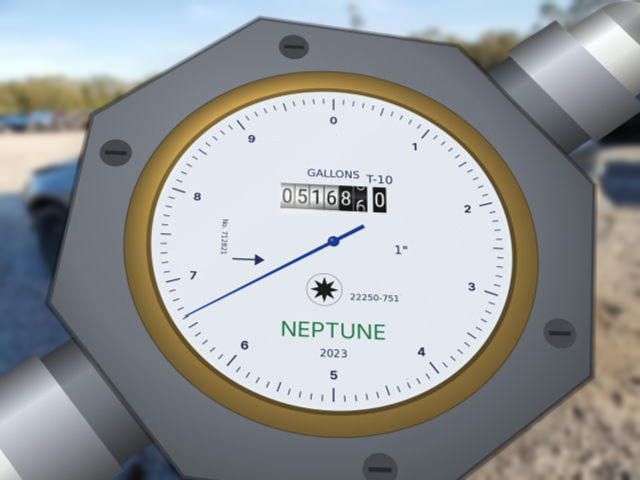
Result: 516856.6,gal
